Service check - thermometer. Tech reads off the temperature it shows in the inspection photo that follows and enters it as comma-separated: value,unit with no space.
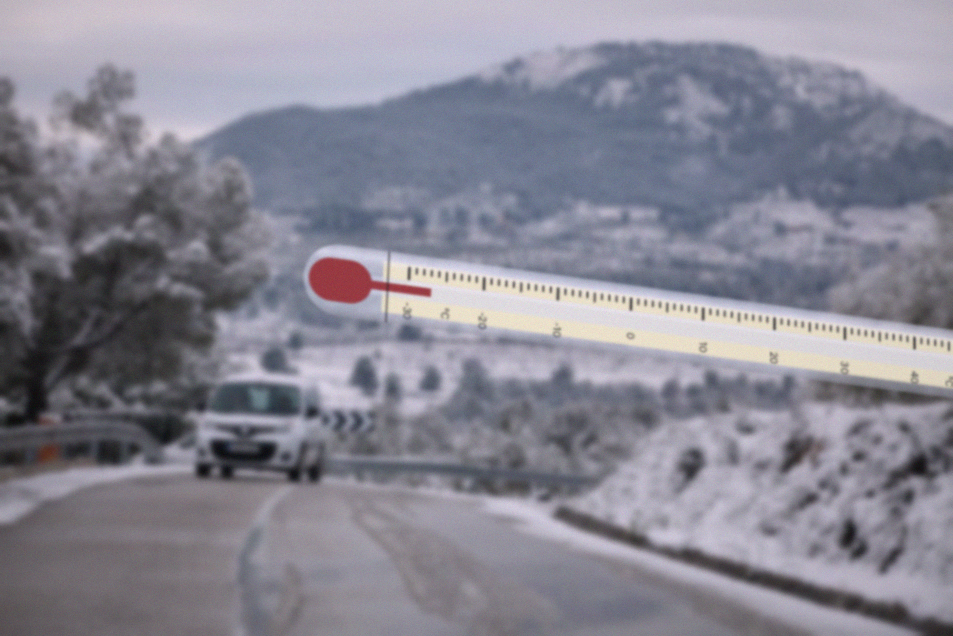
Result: -27,°C
